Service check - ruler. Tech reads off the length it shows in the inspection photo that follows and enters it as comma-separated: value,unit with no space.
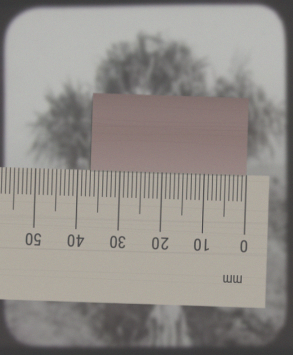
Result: 37,mm
